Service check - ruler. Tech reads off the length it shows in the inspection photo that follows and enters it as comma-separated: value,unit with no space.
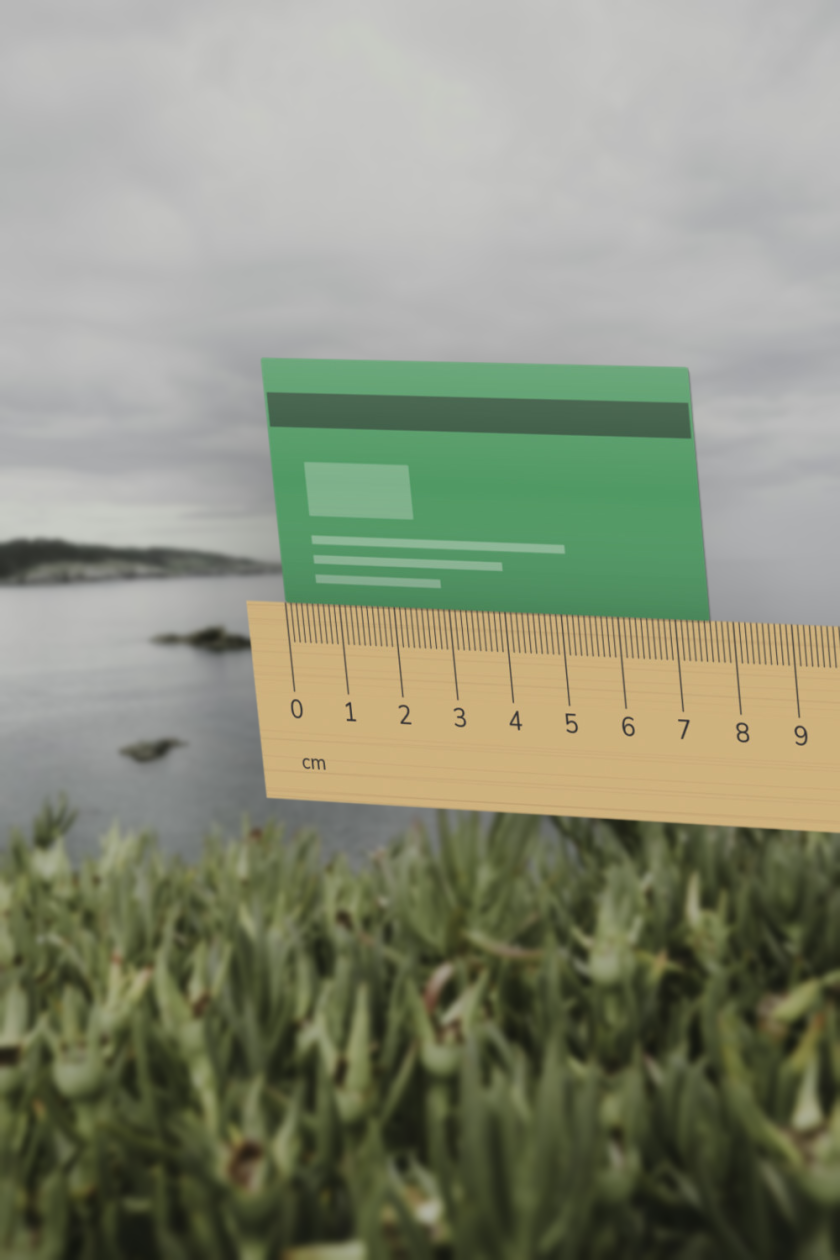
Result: 7.6,cm
